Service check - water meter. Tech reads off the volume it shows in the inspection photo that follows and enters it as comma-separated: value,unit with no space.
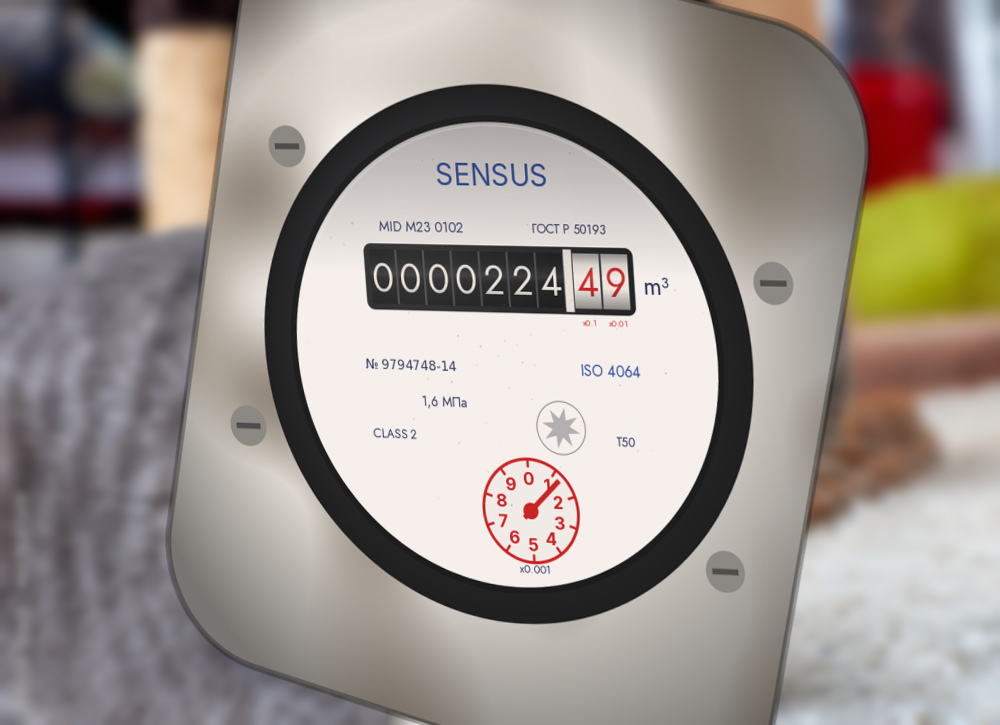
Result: 224.491,m³
